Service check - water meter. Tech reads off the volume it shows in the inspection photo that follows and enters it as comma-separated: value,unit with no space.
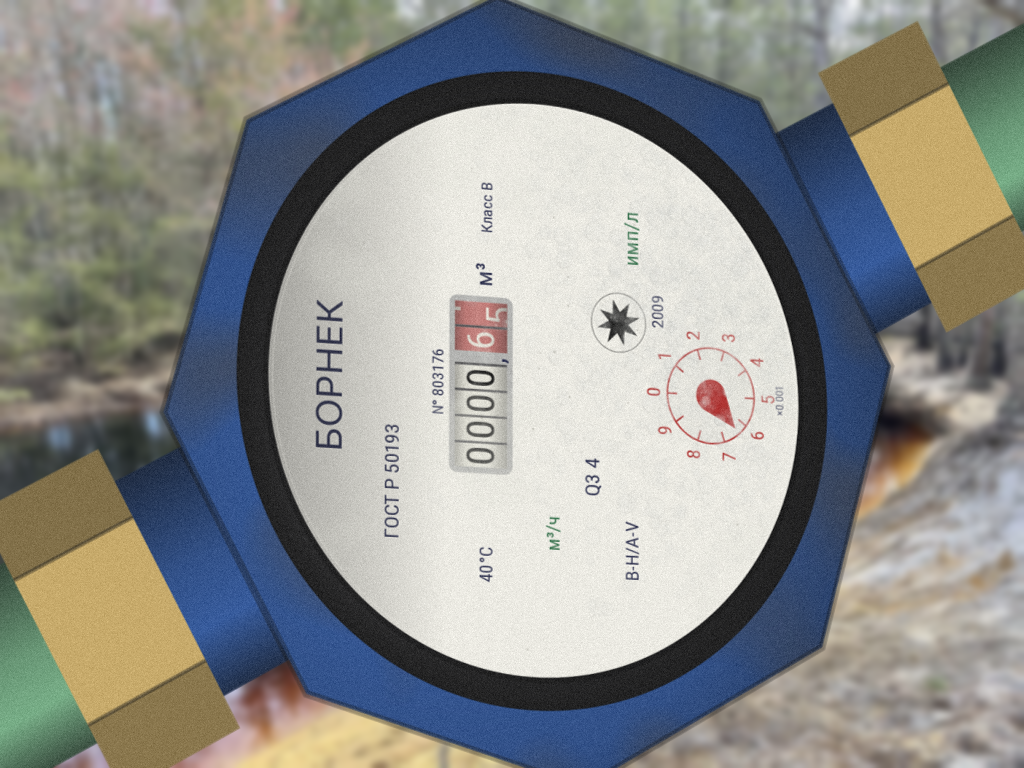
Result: 0.646,m³
